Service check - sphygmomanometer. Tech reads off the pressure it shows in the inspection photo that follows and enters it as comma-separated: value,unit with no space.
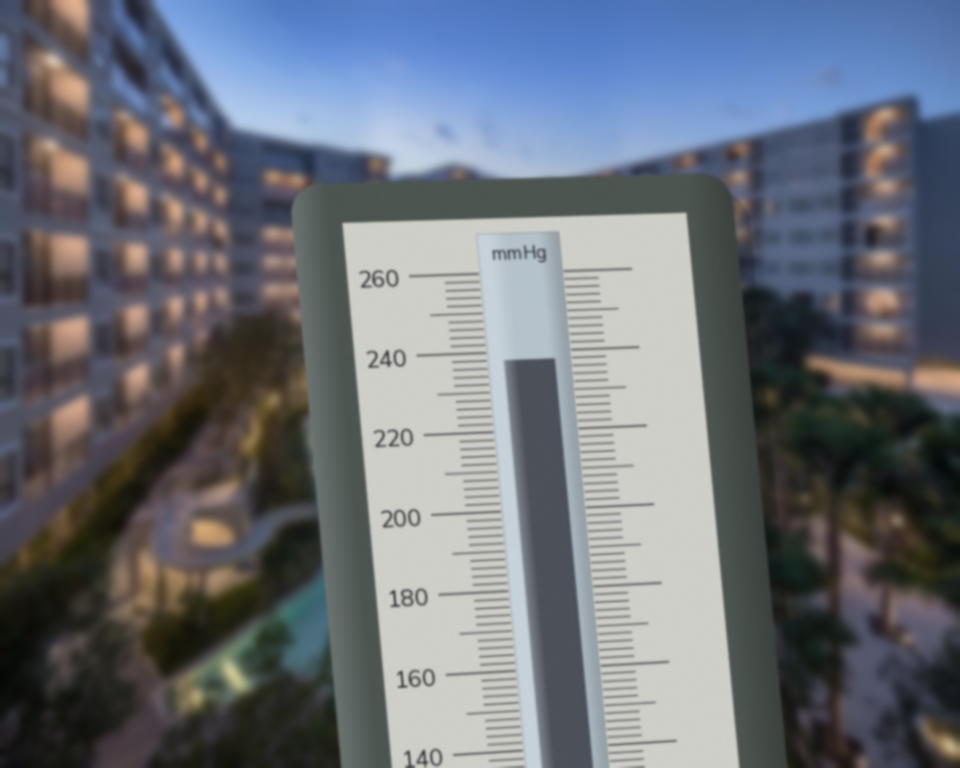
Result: 238,mmHg
